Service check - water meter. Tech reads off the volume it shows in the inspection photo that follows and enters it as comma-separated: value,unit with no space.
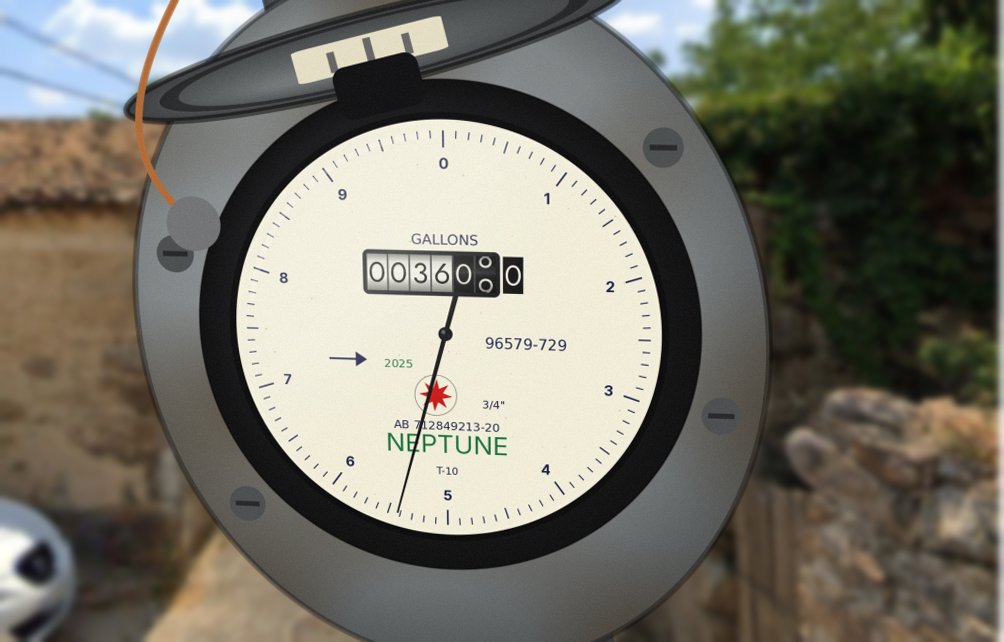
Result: 36085.4,gal
